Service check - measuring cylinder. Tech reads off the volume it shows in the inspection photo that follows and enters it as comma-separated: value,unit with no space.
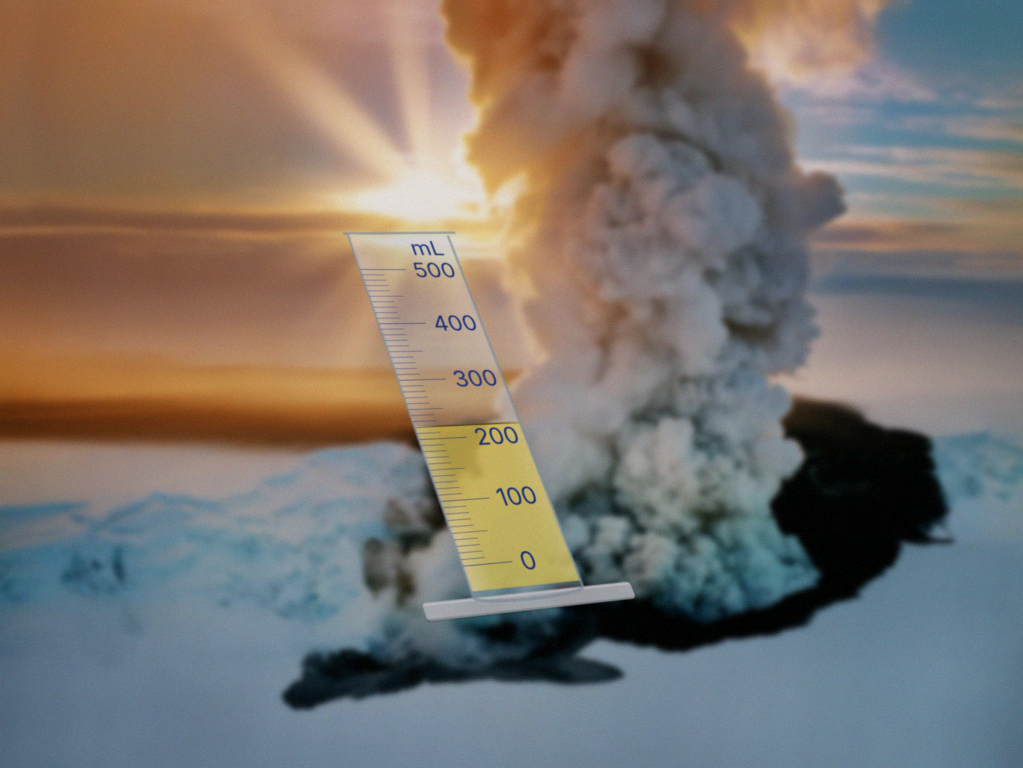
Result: 220,mL
